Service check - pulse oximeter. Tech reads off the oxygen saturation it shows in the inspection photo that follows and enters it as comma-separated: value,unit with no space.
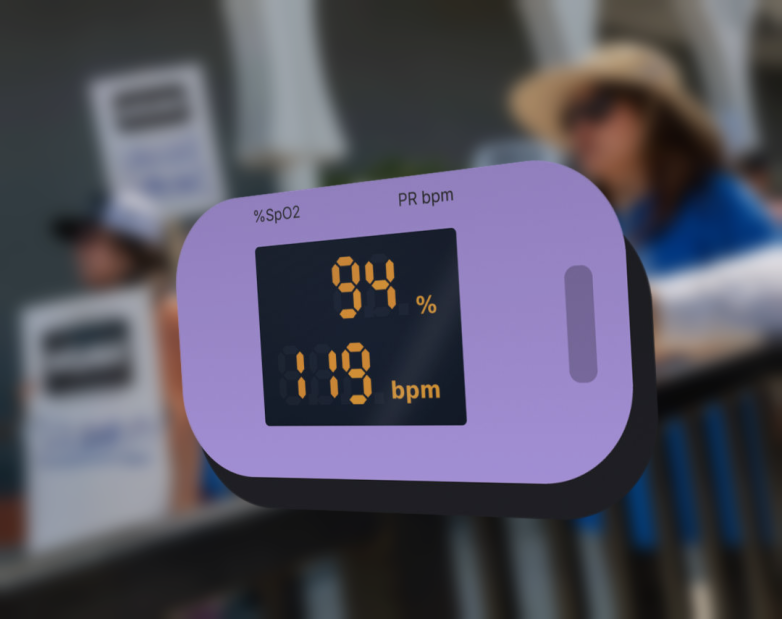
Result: 94,%
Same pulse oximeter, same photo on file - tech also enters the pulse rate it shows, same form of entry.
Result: 119,bpm
